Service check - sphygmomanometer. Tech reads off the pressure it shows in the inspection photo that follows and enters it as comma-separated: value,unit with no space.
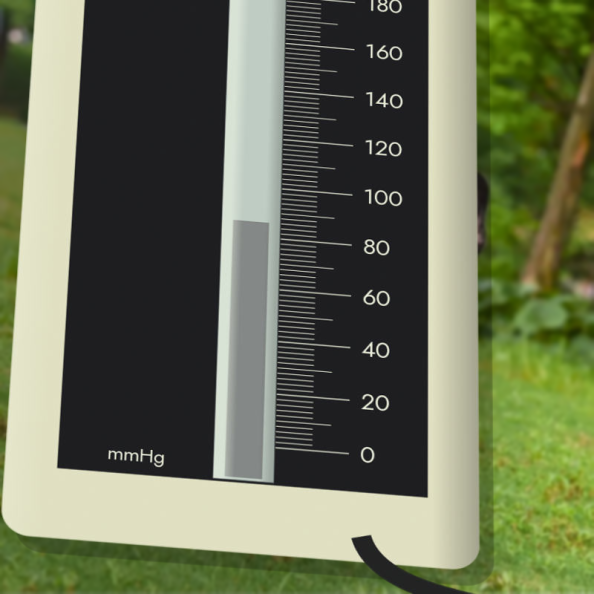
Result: 86,mmHg
